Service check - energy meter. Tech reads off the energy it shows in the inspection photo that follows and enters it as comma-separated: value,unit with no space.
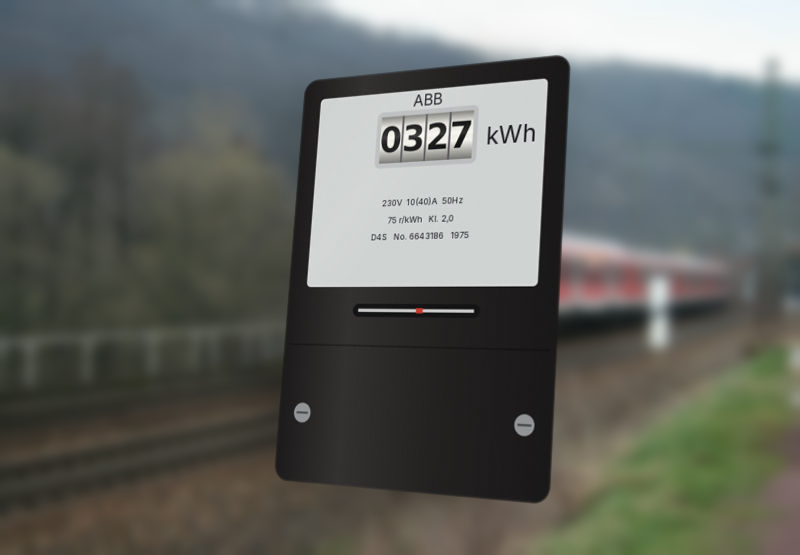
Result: 327,kWh
